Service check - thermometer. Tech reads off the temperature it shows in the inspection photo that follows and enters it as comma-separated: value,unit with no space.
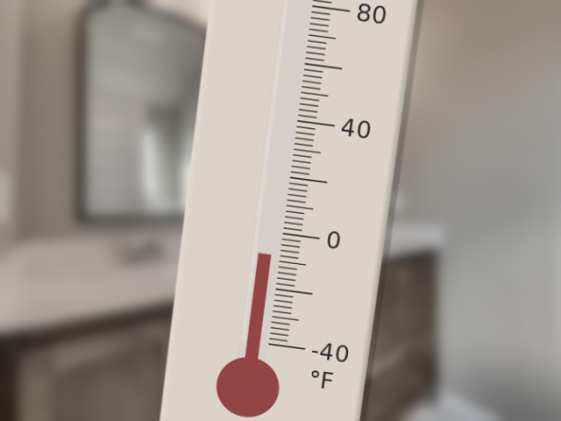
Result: -8,°F
